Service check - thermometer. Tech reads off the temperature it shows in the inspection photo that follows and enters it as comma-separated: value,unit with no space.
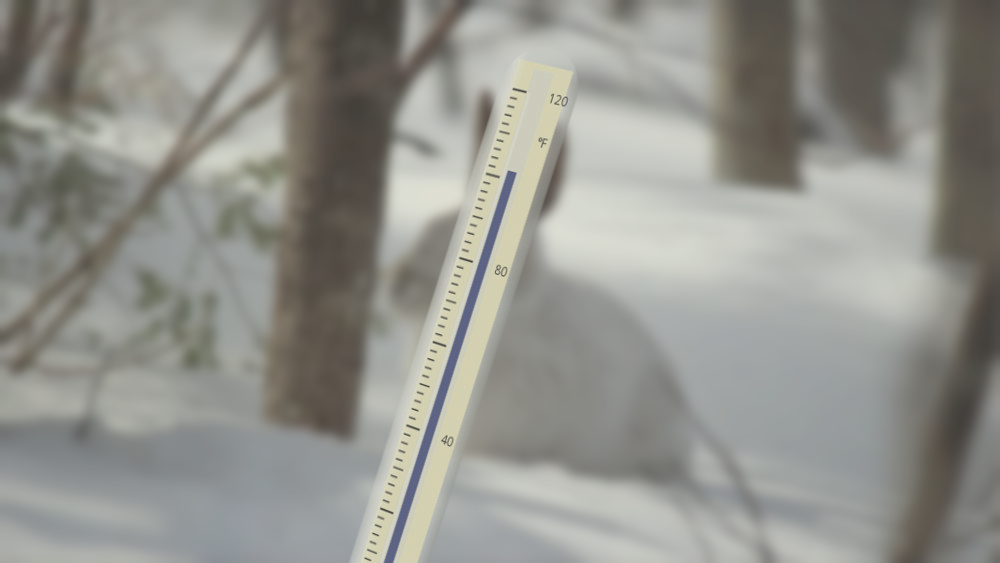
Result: 102,°F
